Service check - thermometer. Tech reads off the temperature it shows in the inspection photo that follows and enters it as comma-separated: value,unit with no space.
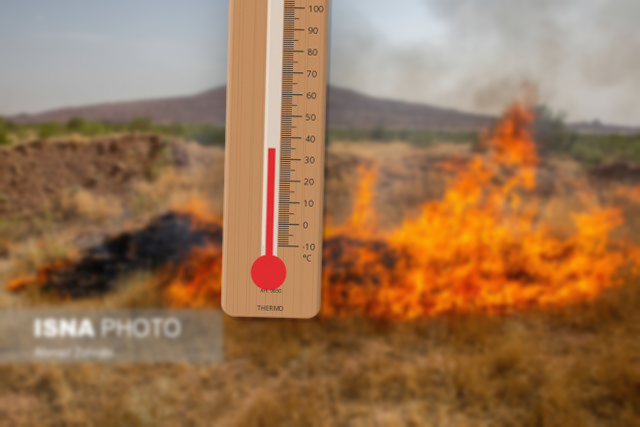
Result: 35,°C
